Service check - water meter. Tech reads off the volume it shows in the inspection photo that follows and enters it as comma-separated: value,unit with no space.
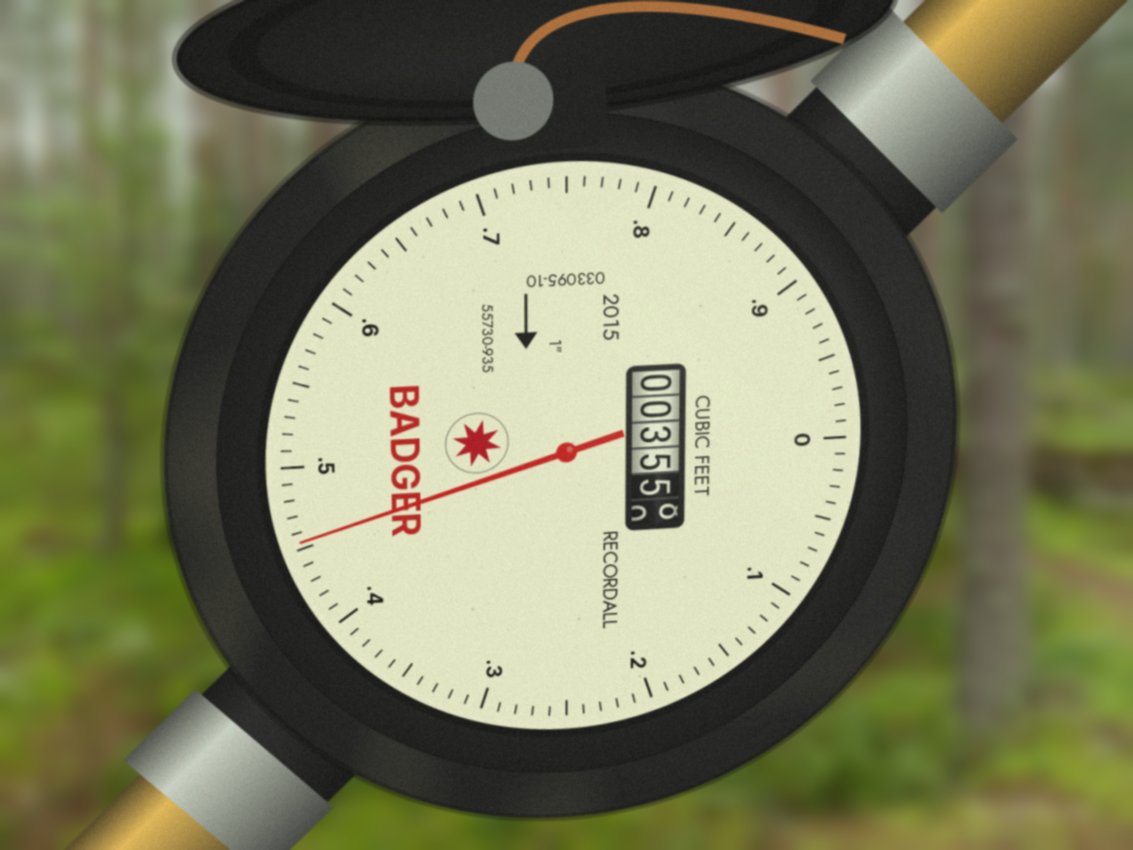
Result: 3558.45,ft³
